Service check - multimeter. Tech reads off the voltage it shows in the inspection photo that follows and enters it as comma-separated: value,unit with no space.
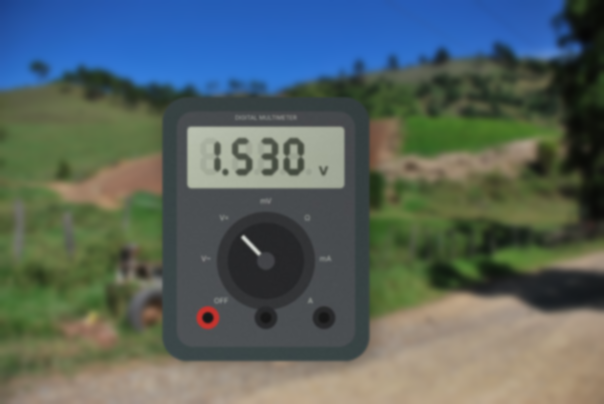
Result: 1.530,V
